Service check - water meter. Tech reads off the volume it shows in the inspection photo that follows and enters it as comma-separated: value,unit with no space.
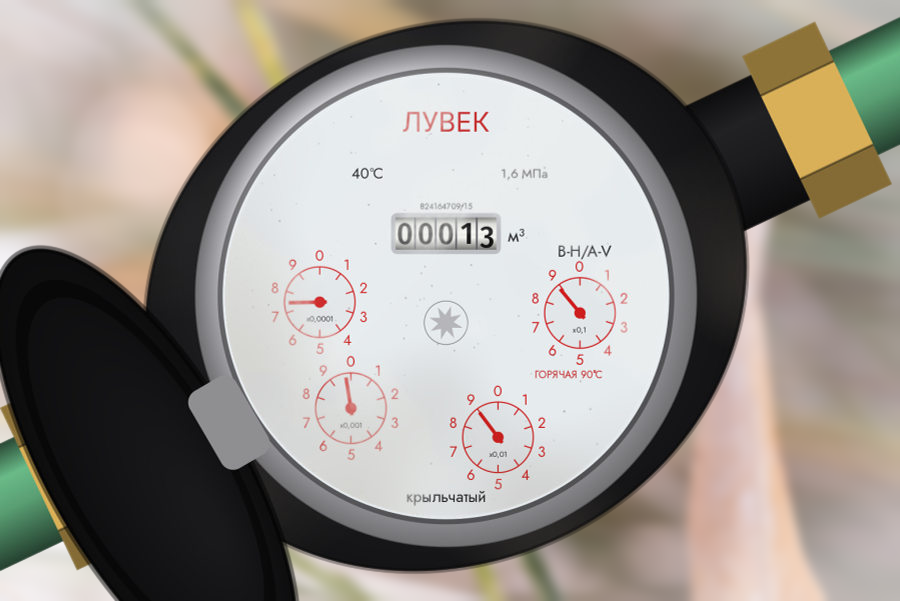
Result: 12.8897,m³
